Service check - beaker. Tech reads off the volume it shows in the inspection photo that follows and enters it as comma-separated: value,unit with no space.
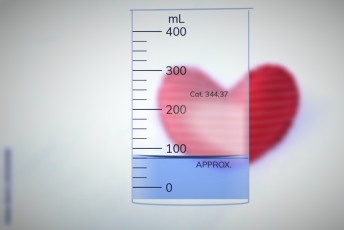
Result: 75,mL
